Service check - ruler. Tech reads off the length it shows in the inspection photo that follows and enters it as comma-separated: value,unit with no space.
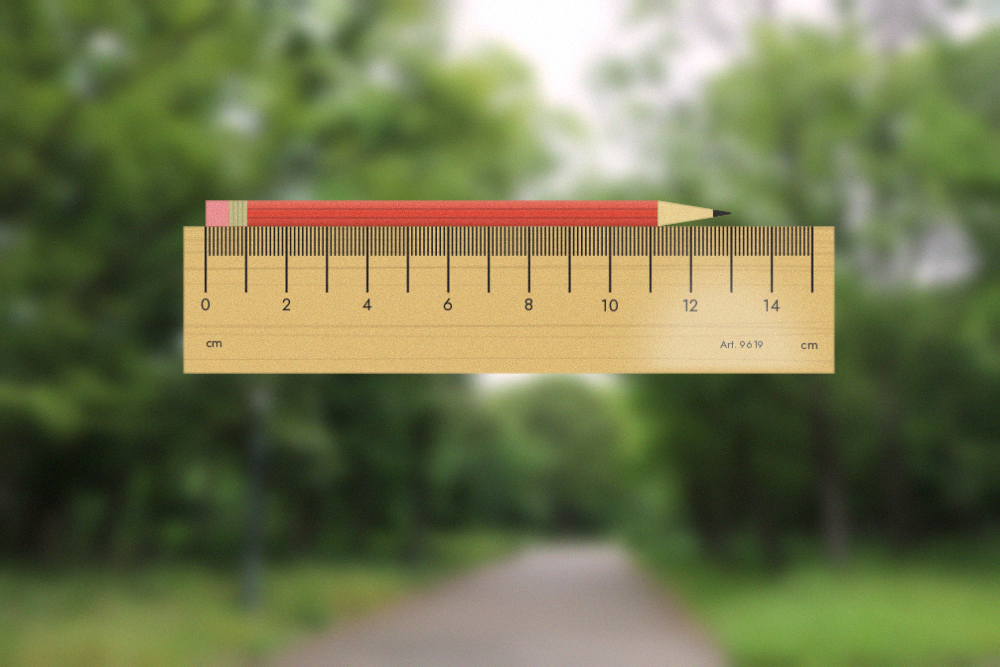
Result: 13,cm
